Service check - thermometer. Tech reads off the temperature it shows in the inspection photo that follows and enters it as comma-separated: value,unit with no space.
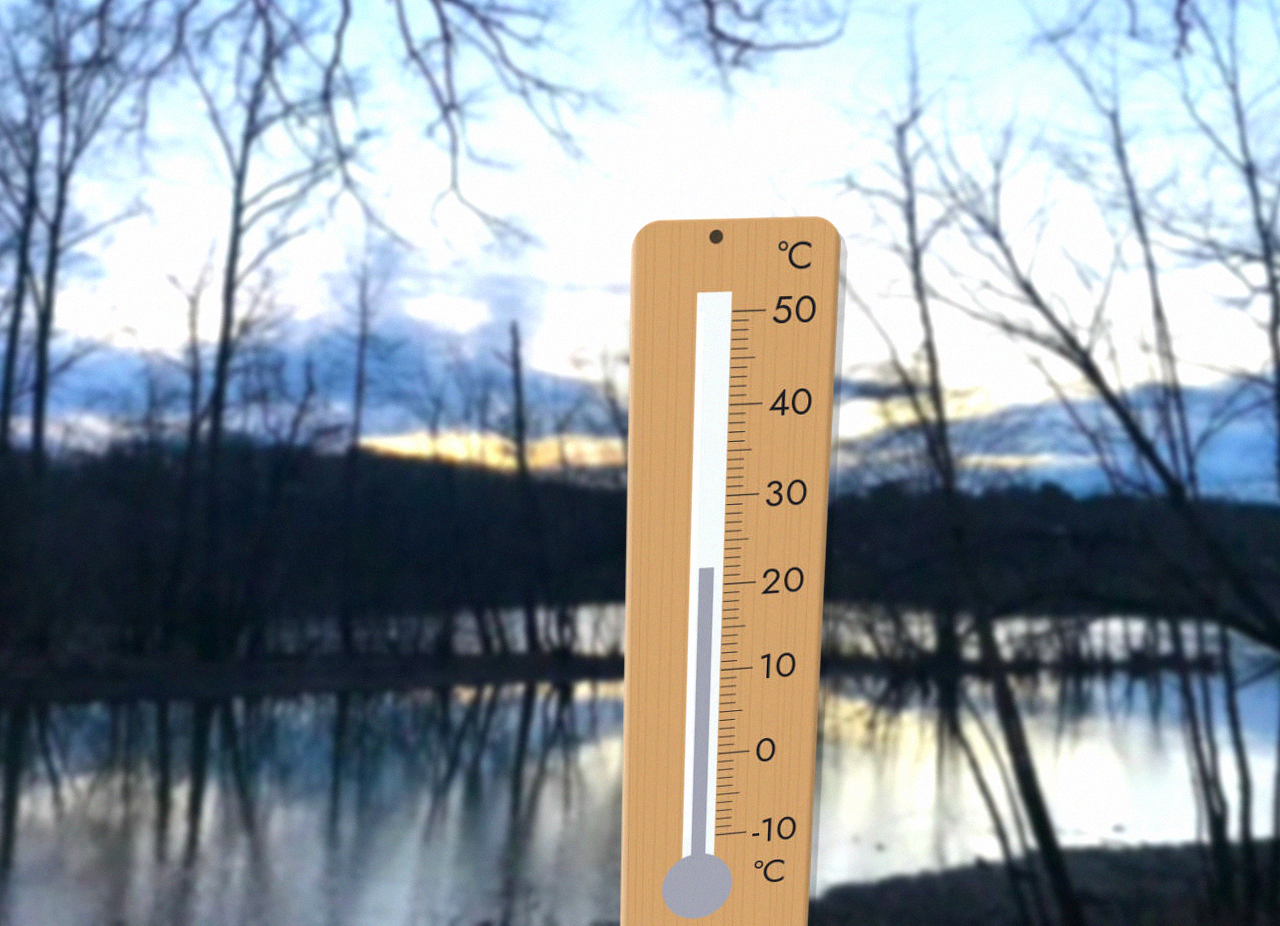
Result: 22,°C
